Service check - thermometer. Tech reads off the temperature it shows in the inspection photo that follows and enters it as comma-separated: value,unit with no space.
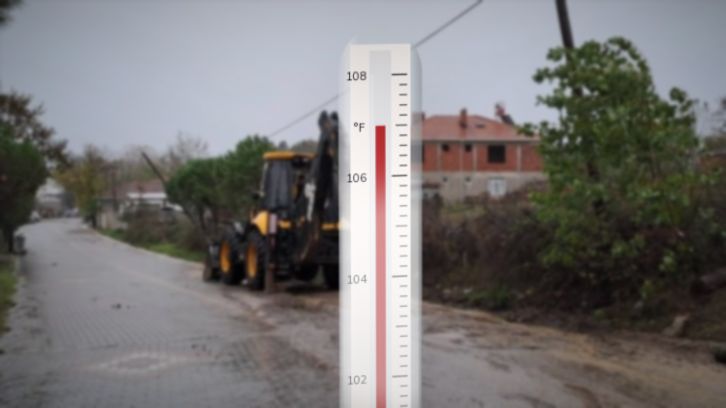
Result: 107,°F
